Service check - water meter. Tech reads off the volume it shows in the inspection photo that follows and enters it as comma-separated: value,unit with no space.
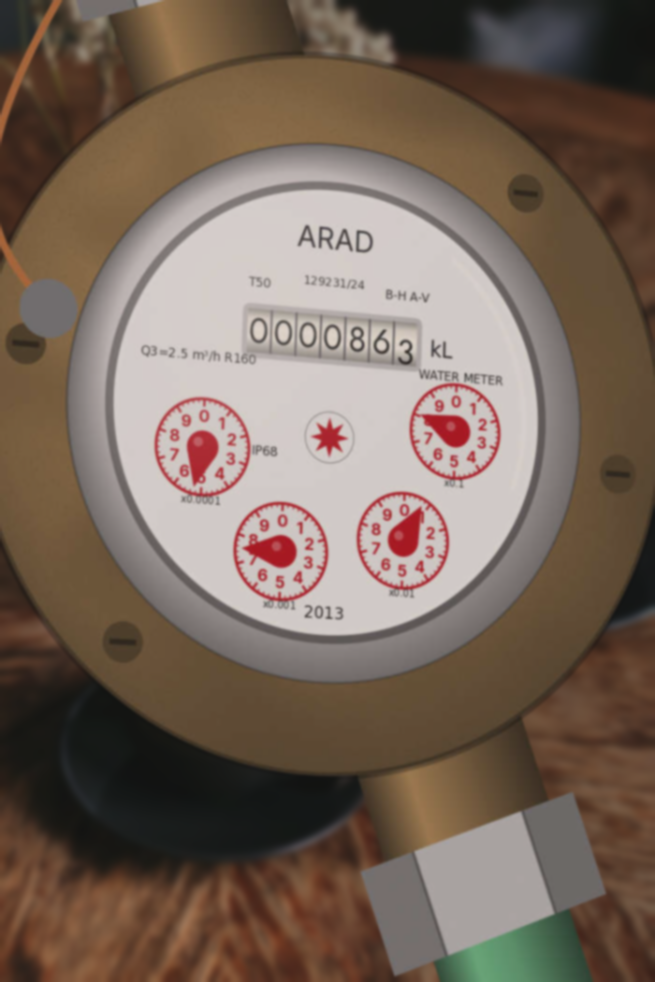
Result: 862.8075,kL
